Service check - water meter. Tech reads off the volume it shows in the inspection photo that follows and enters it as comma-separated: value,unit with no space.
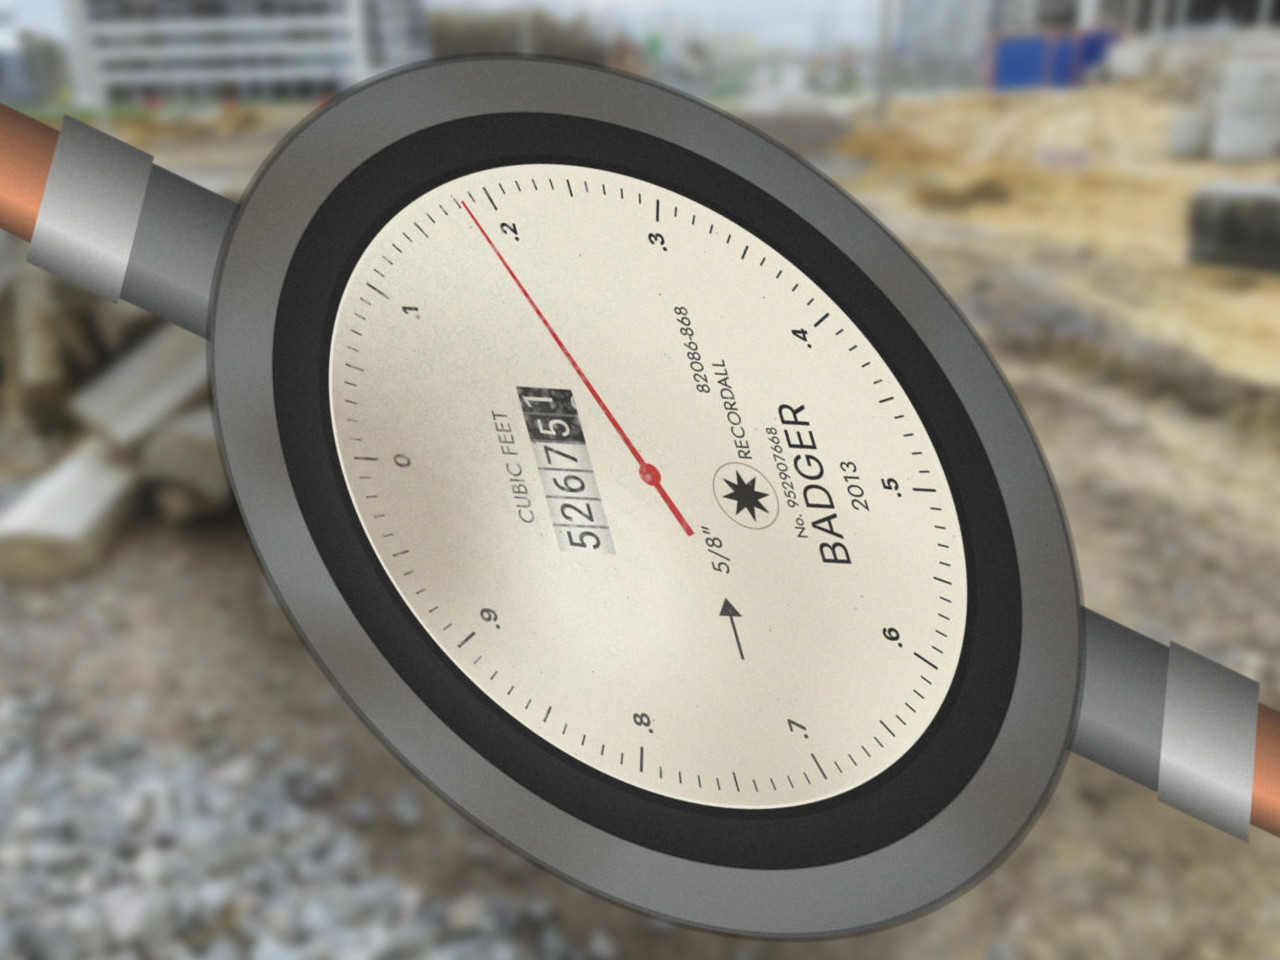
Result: 526751.18,ft³
